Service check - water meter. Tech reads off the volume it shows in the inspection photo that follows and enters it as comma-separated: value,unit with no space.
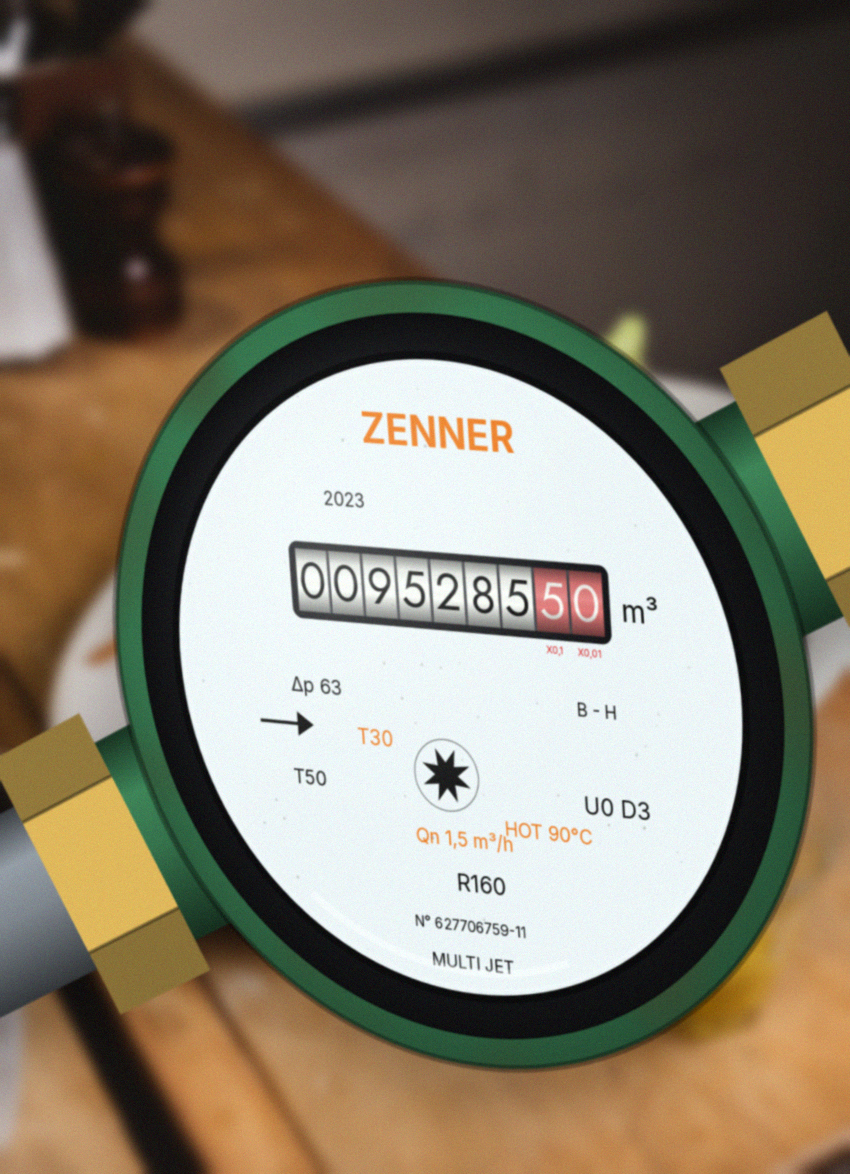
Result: 95285.50,m³
